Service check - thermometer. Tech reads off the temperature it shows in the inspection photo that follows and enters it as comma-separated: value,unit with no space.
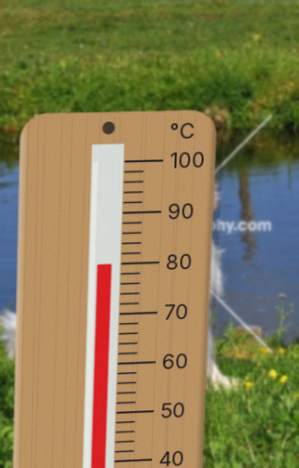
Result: 80,°C
